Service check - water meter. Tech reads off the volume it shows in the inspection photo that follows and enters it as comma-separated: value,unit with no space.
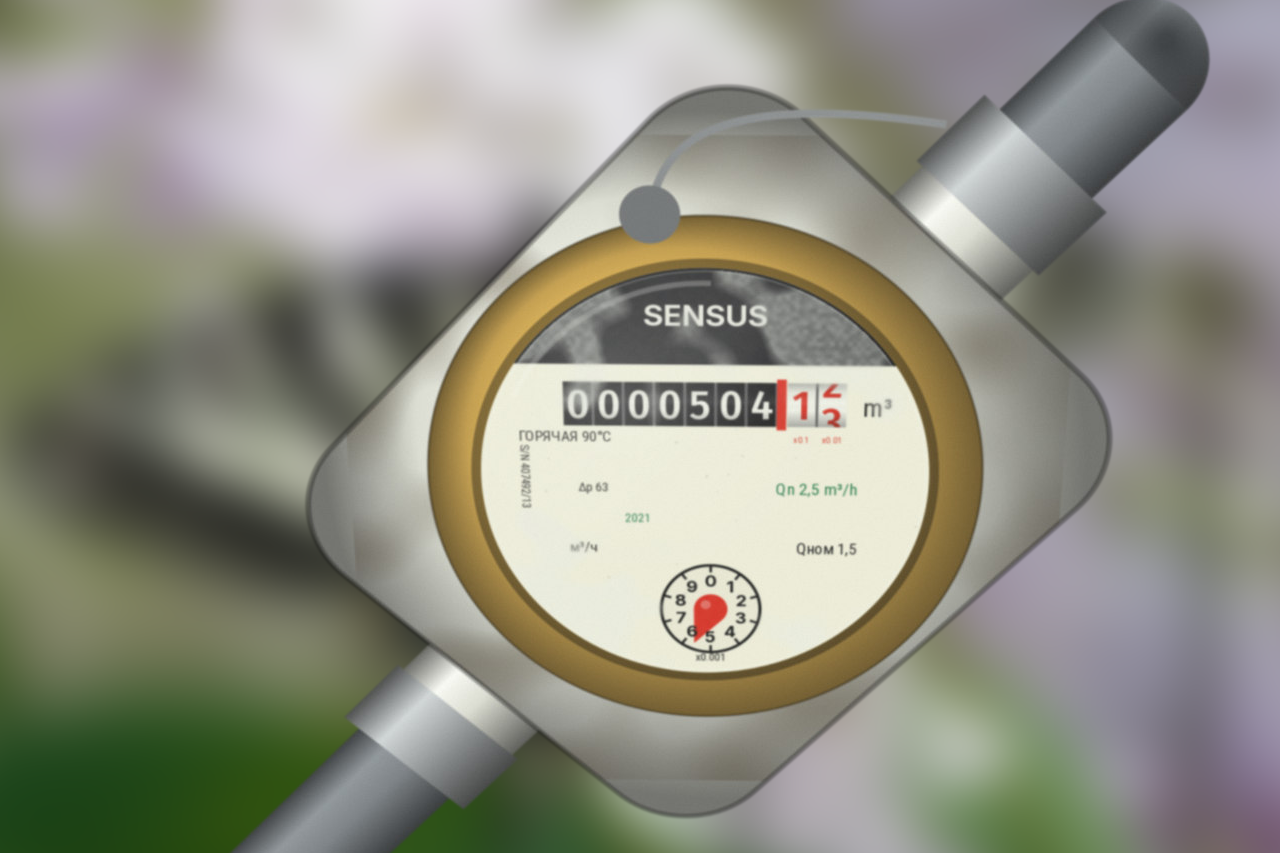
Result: 504.125,m³
